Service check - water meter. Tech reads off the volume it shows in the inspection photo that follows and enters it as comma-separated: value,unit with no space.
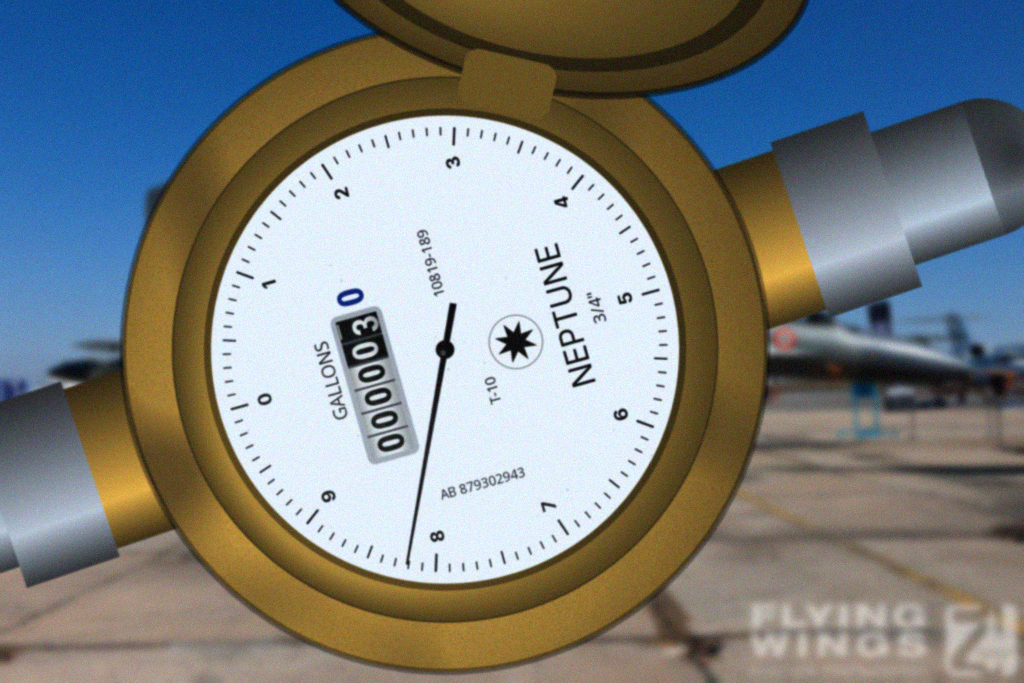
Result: 28.2,gal
